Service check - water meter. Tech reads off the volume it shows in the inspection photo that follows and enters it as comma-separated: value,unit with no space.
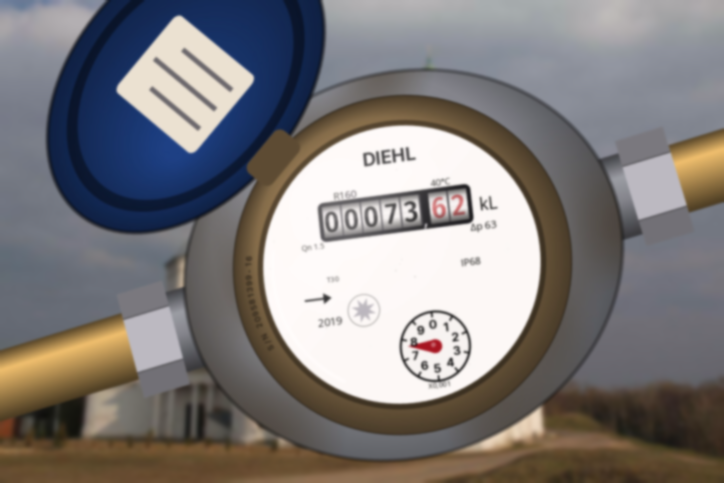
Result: 73.627,kL
